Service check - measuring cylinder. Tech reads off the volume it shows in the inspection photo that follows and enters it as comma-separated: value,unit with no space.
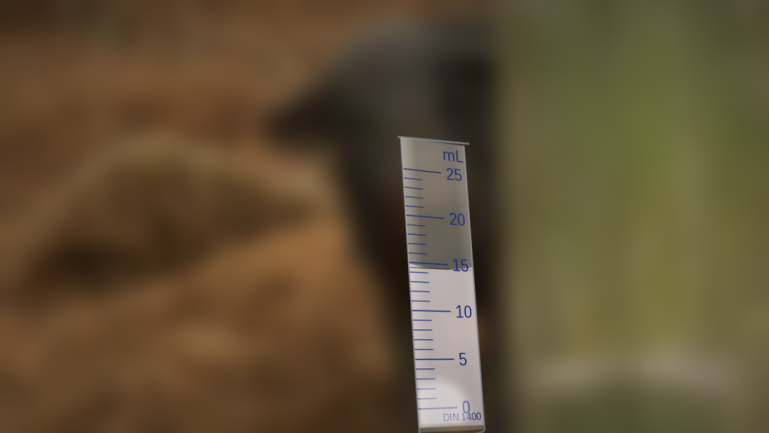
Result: 14.5,mL
